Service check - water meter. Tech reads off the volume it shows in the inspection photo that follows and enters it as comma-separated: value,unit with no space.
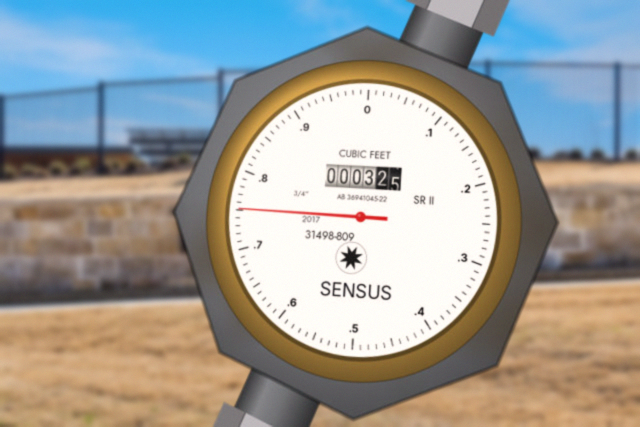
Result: 324.75,ft³
